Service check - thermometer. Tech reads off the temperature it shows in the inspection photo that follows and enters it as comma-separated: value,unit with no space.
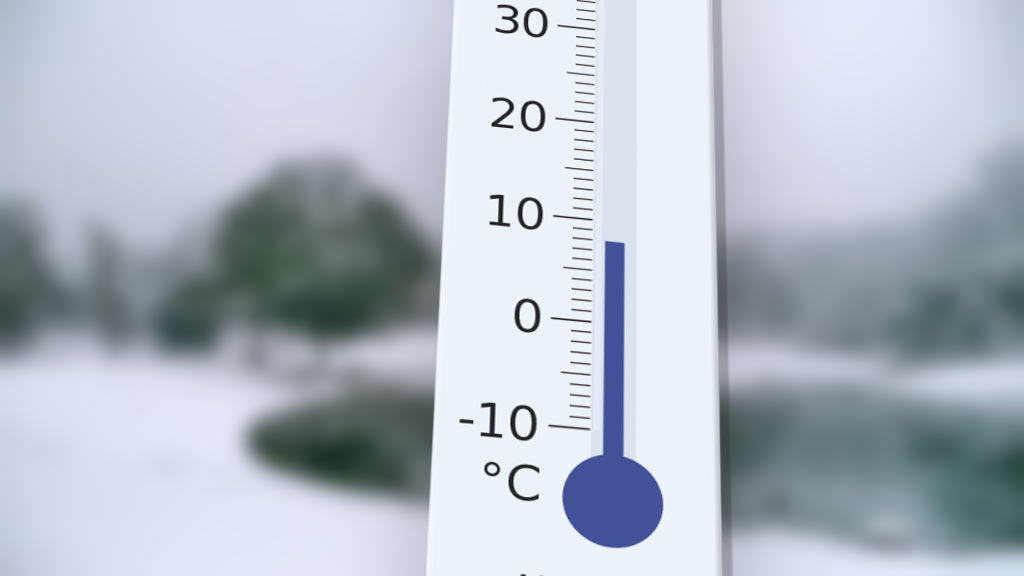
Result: 8,°C
